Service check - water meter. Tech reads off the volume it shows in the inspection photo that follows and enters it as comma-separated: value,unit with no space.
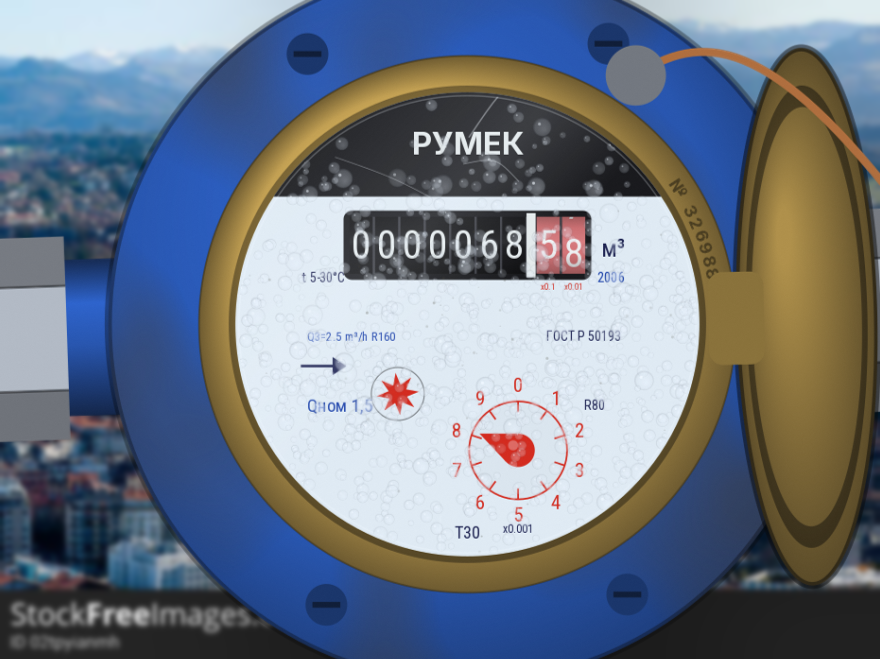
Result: 68.578,m³
